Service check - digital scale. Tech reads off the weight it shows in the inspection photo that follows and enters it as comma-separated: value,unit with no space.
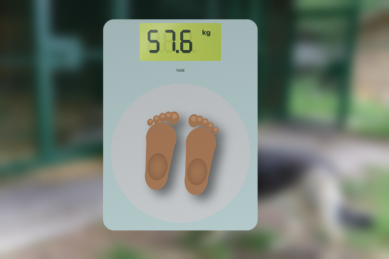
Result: 57.6,kg
